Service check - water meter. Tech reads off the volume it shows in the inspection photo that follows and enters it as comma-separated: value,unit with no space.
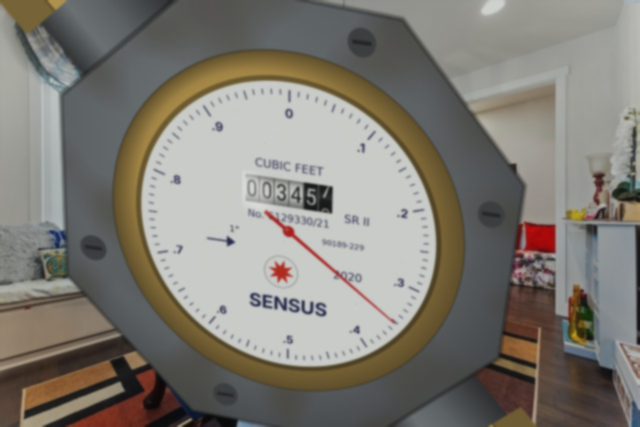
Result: 3457.35,ft³
